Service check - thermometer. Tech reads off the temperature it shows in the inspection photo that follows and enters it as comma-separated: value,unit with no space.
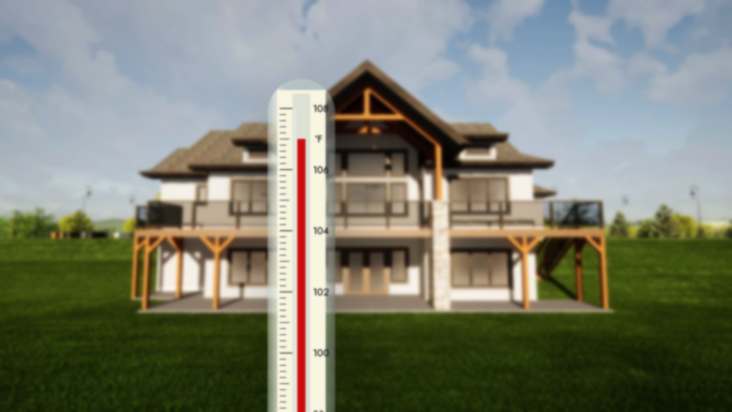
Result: 107,°F
